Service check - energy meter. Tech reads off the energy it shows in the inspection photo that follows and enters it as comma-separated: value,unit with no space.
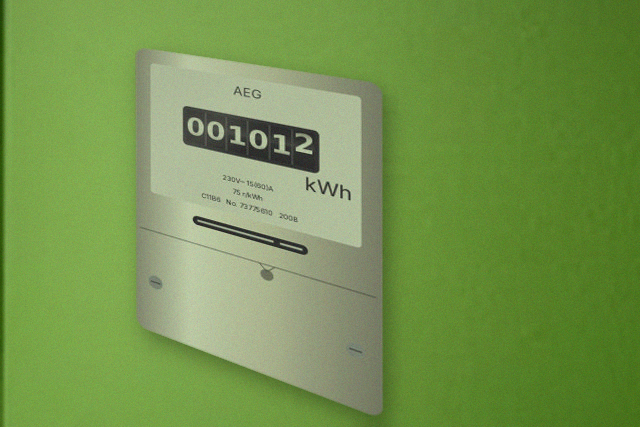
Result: 1012,kWh
